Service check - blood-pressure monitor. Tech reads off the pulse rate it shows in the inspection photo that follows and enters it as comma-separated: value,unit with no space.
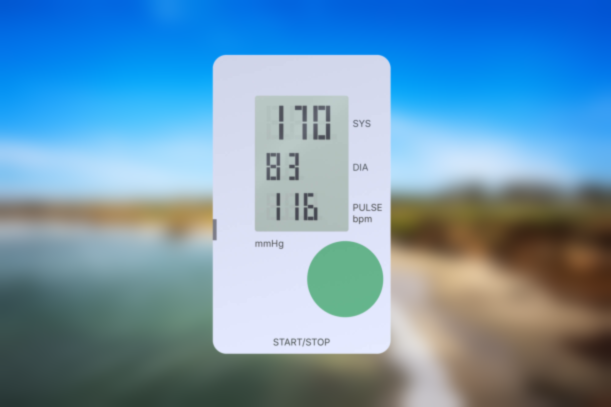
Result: 116,bpm
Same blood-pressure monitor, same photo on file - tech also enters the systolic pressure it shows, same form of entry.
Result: 170,mmHg
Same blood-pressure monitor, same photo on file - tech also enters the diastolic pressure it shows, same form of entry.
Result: 83,mmHg
